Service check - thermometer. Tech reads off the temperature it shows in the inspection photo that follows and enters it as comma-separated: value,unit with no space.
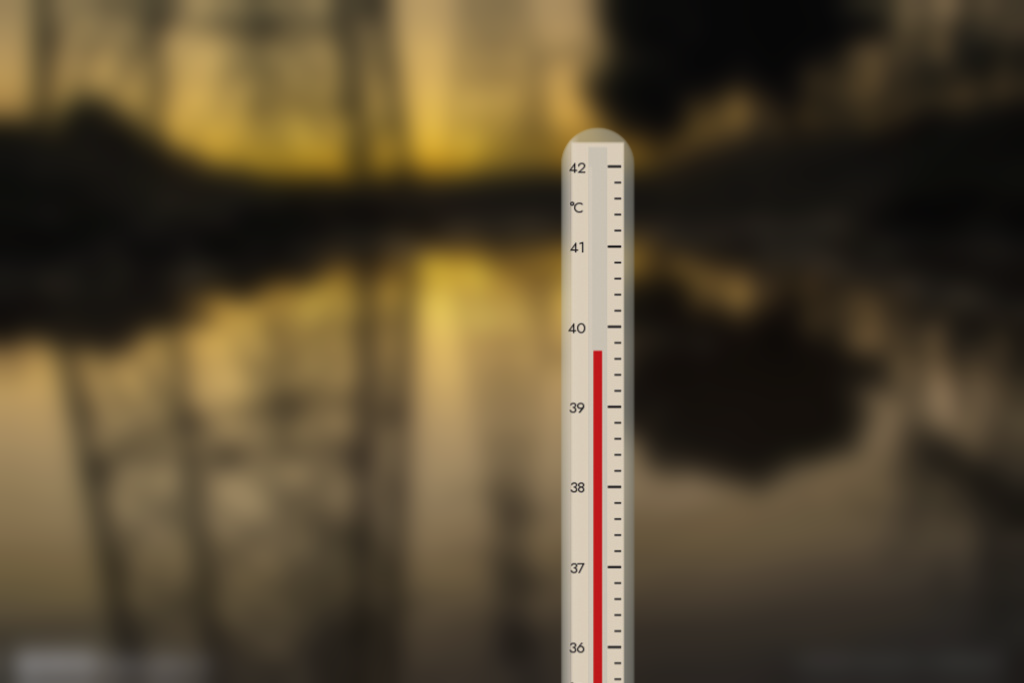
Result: 39.7,°C
